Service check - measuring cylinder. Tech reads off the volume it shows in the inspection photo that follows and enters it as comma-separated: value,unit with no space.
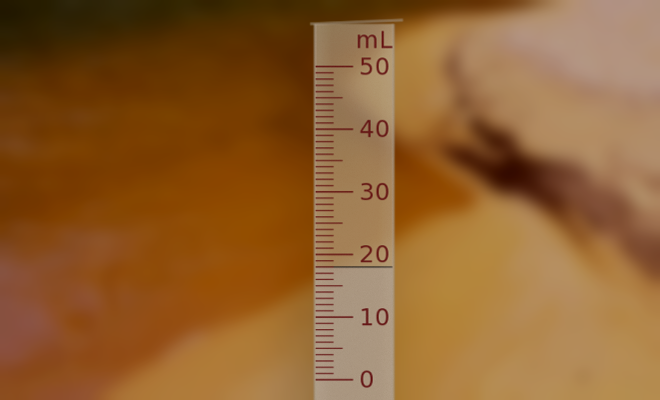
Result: 18,mL
